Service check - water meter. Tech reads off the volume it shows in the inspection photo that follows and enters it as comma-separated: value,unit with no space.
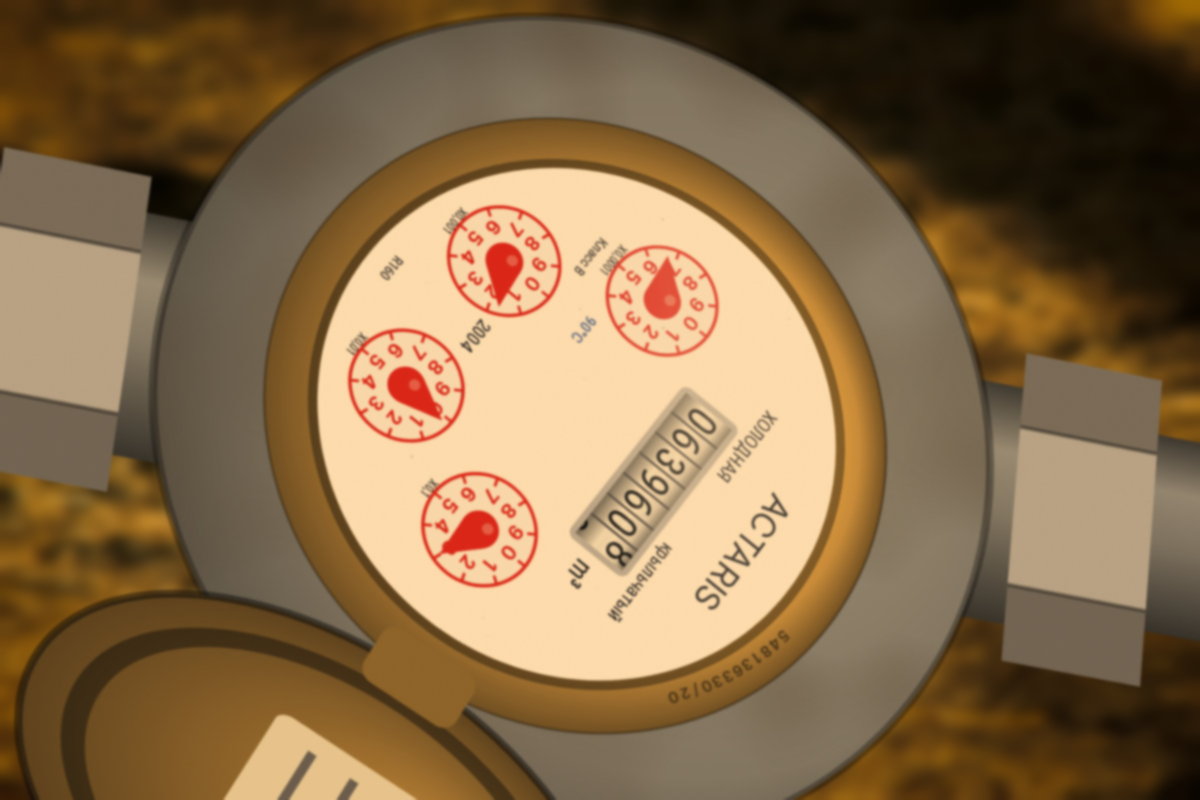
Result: 639608.3016,m³
